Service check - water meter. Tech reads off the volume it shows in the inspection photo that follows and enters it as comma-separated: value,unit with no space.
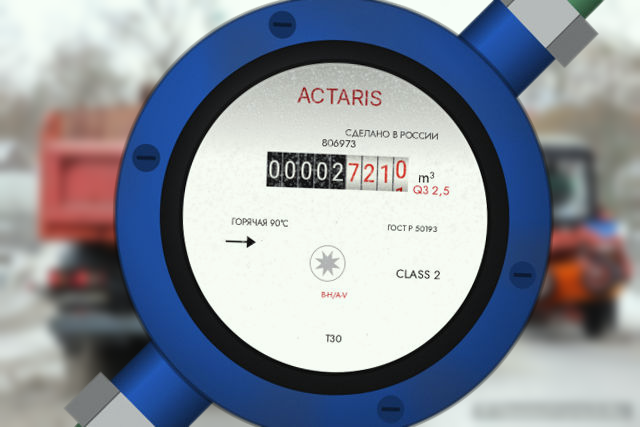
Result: 2.7210,m³
